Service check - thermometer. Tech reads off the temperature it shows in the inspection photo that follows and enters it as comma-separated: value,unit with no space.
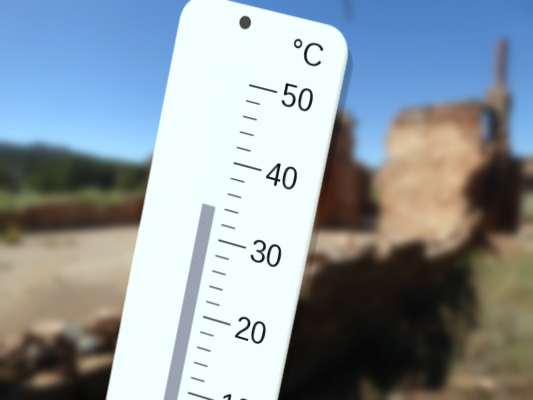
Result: 34,°C
